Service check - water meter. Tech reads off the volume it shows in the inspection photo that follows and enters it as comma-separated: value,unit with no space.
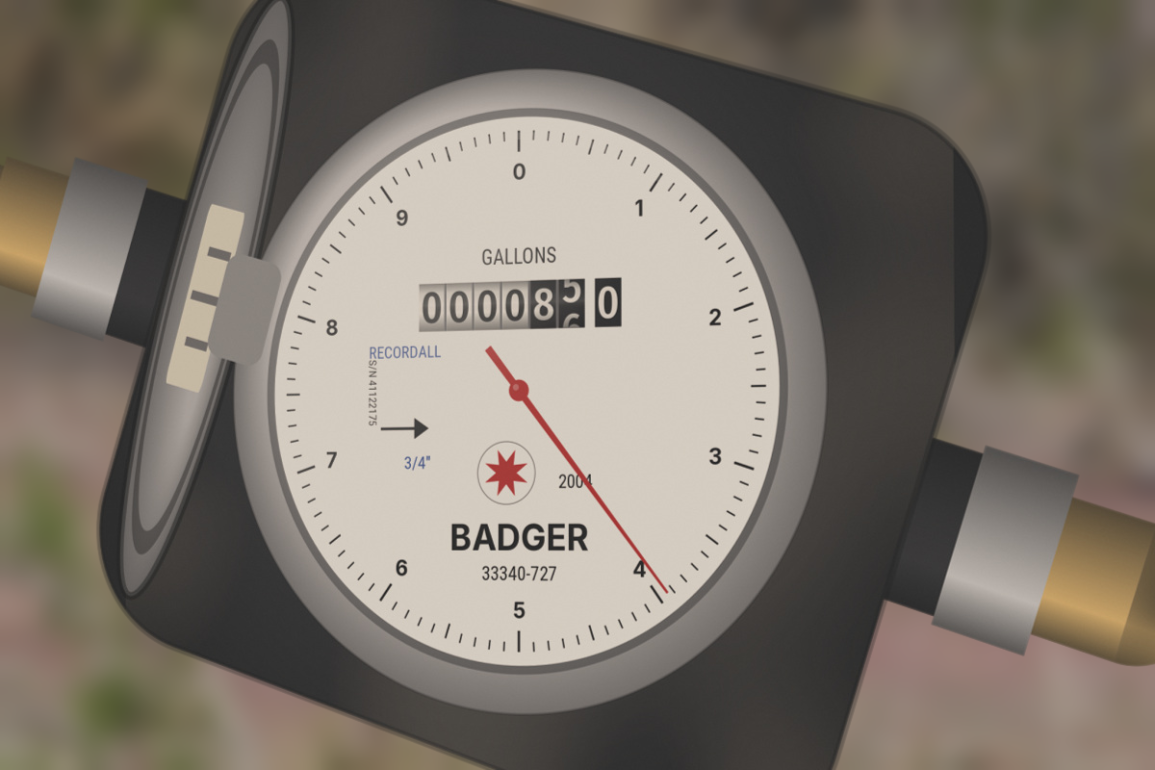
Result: 853.9,gal
